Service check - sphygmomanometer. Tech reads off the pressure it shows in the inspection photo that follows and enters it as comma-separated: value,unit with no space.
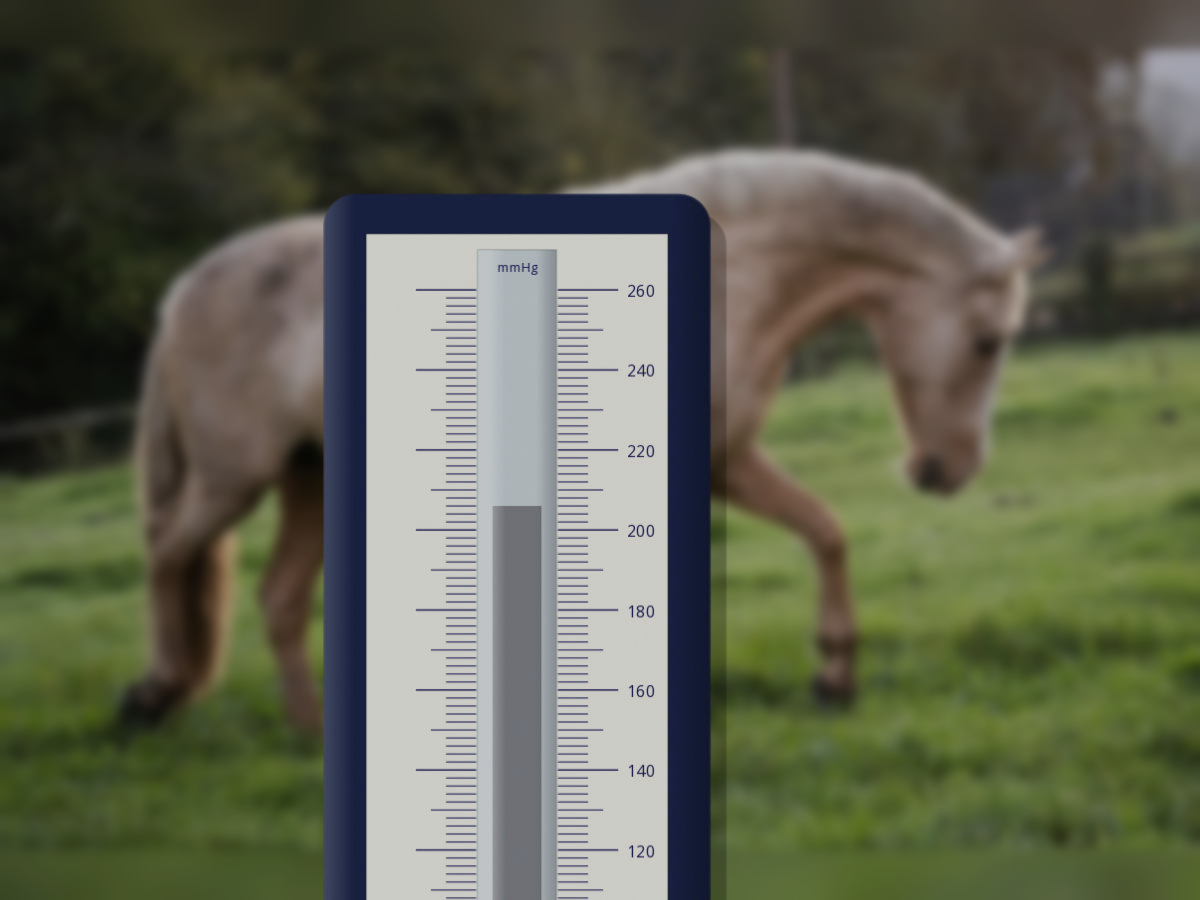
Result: 206,mmHg
